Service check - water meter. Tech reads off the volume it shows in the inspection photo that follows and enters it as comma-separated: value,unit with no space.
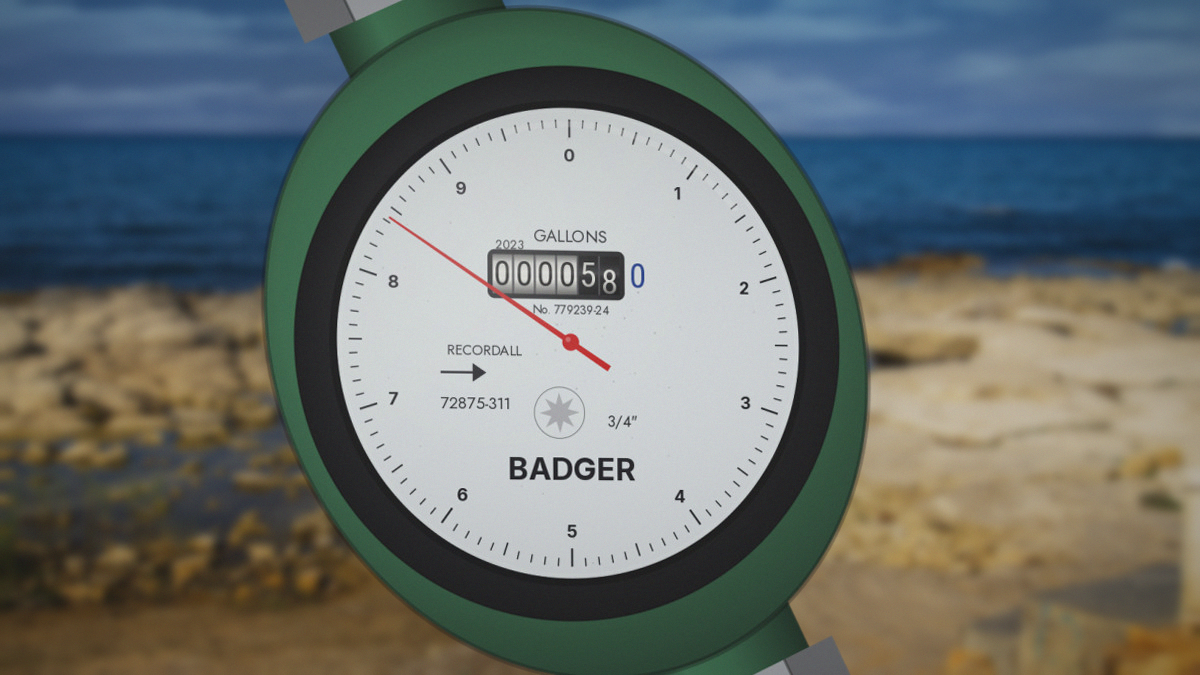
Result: 578.4,gal
